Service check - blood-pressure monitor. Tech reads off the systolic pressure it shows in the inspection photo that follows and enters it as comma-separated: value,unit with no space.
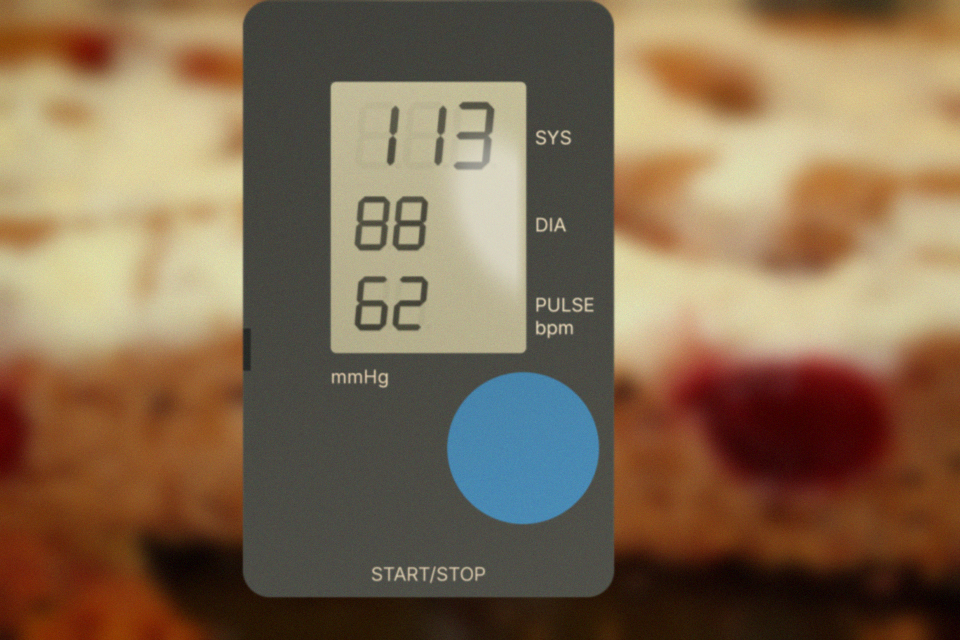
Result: 113,mmHg
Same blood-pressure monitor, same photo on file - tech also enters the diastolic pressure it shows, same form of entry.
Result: 88,mmHg
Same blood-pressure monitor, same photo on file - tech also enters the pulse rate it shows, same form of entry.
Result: 62,bpm
